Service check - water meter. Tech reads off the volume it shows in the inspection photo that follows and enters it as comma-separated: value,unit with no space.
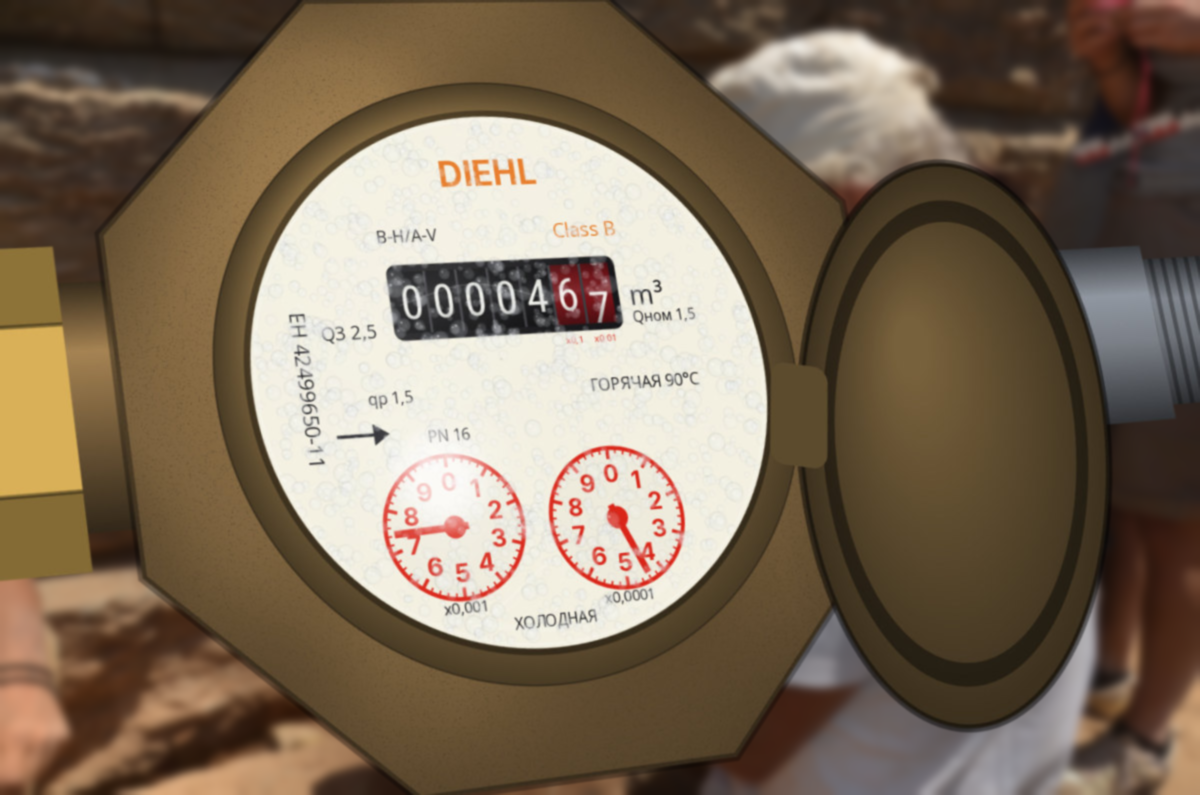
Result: 4.6674,m³
